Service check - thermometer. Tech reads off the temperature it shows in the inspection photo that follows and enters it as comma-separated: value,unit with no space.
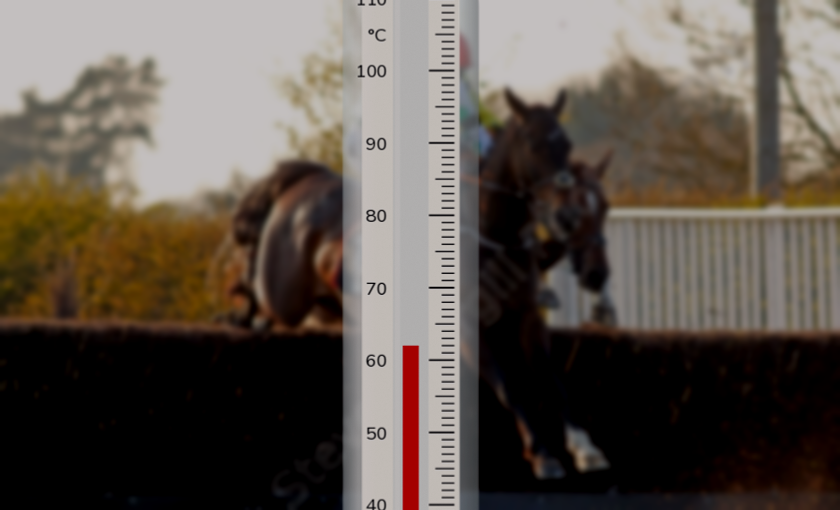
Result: 62,°C
